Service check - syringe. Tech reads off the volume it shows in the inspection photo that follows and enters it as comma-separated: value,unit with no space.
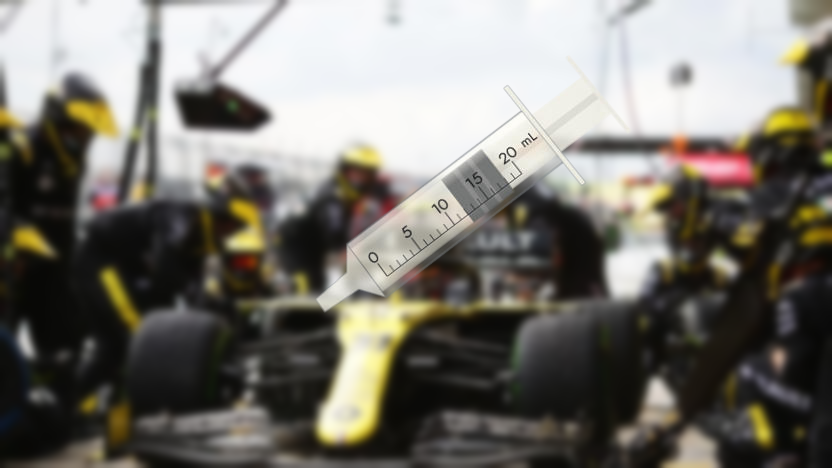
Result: 12,mL
